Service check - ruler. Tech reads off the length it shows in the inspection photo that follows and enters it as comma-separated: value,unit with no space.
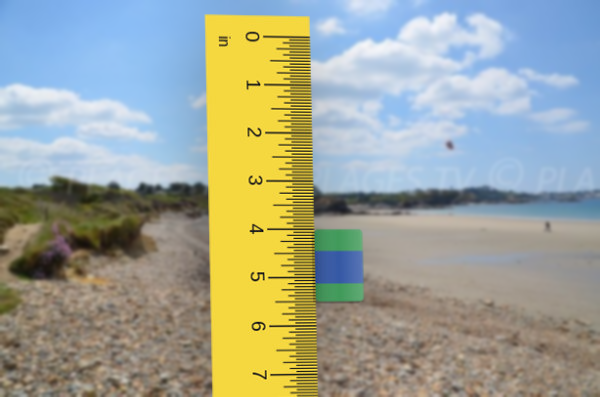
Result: 1.5,in
